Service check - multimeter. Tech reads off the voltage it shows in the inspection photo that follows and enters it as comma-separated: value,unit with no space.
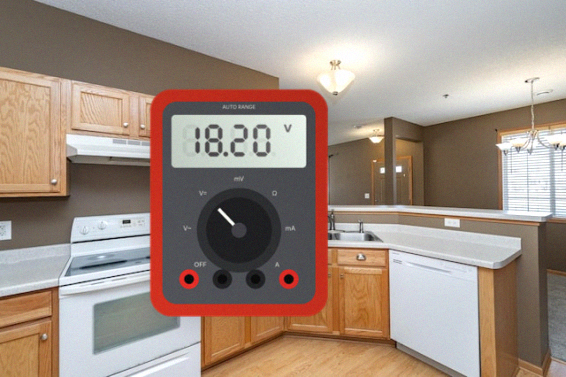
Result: 18.20,V
